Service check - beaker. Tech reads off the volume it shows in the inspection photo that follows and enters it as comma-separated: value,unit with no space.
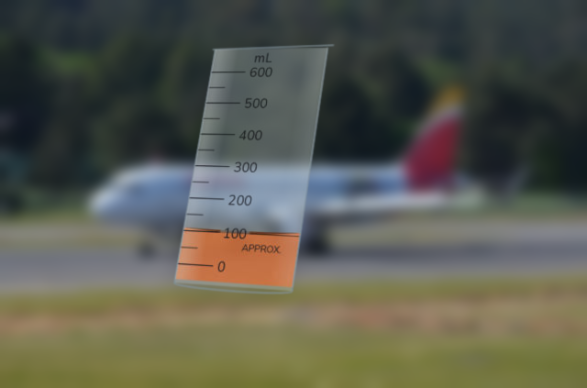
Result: 100,mL
